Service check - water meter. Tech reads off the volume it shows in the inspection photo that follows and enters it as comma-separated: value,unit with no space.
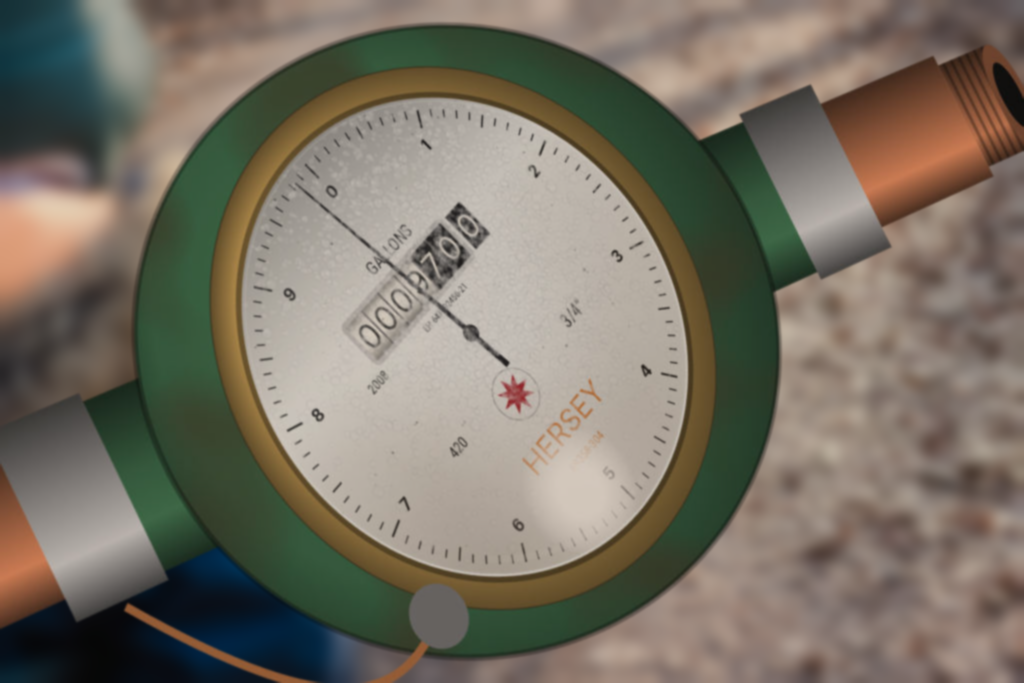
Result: 9699.8,gal
